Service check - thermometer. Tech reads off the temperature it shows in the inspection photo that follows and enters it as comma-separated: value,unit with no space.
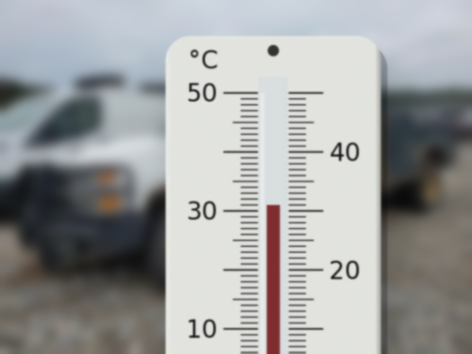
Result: 31,°C
